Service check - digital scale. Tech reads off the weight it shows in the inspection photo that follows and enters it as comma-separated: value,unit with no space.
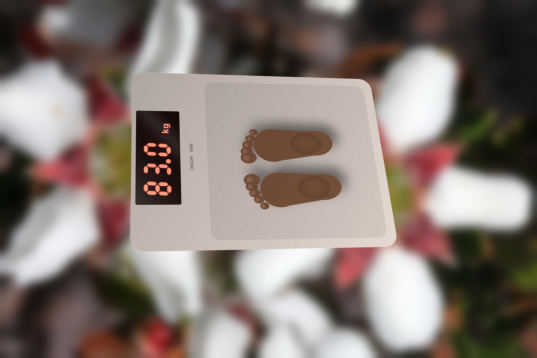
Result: 83.0,kg
